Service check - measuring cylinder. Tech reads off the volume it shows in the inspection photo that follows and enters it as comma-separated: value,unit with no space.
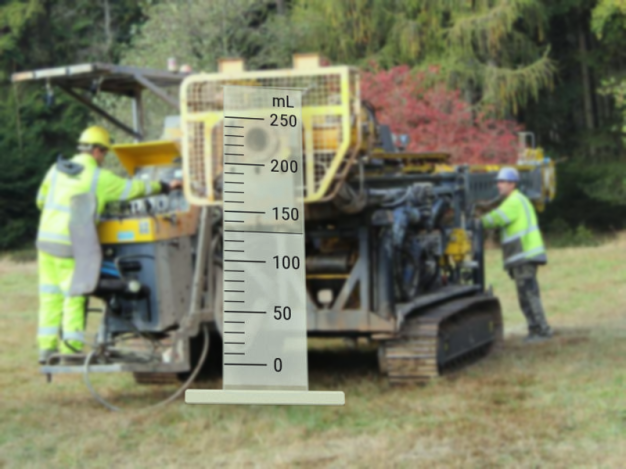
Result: 130,mL
